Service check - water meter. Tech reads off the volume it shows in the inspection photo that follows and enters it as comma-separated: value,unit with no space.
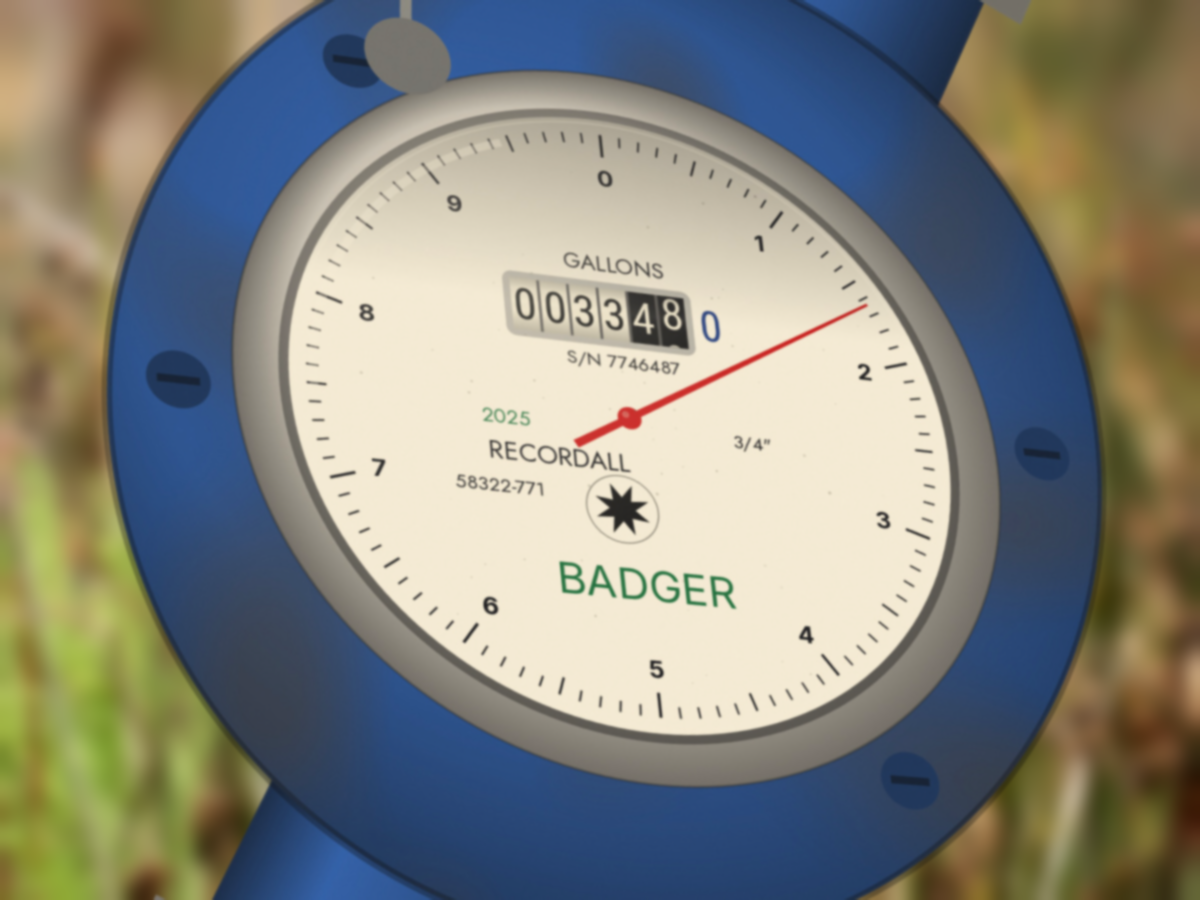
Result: 33481.6,gal
